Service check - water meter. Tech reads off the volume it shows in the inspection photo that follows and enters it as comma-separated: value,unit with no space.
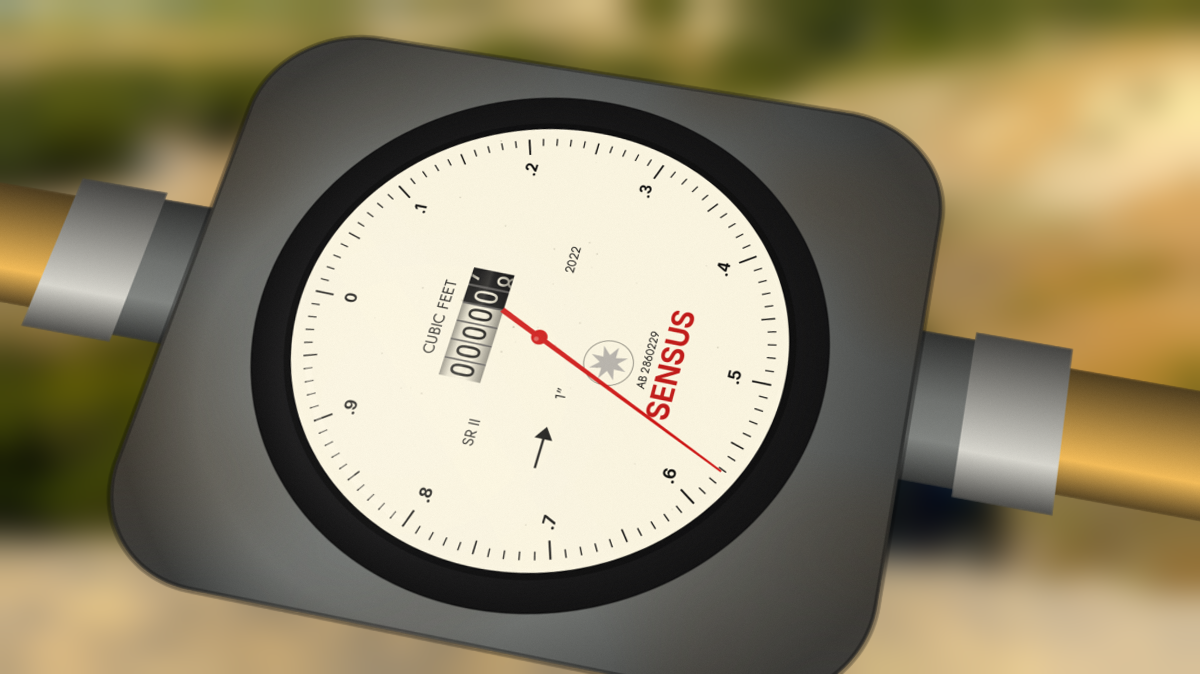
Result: 7.57,ft³
